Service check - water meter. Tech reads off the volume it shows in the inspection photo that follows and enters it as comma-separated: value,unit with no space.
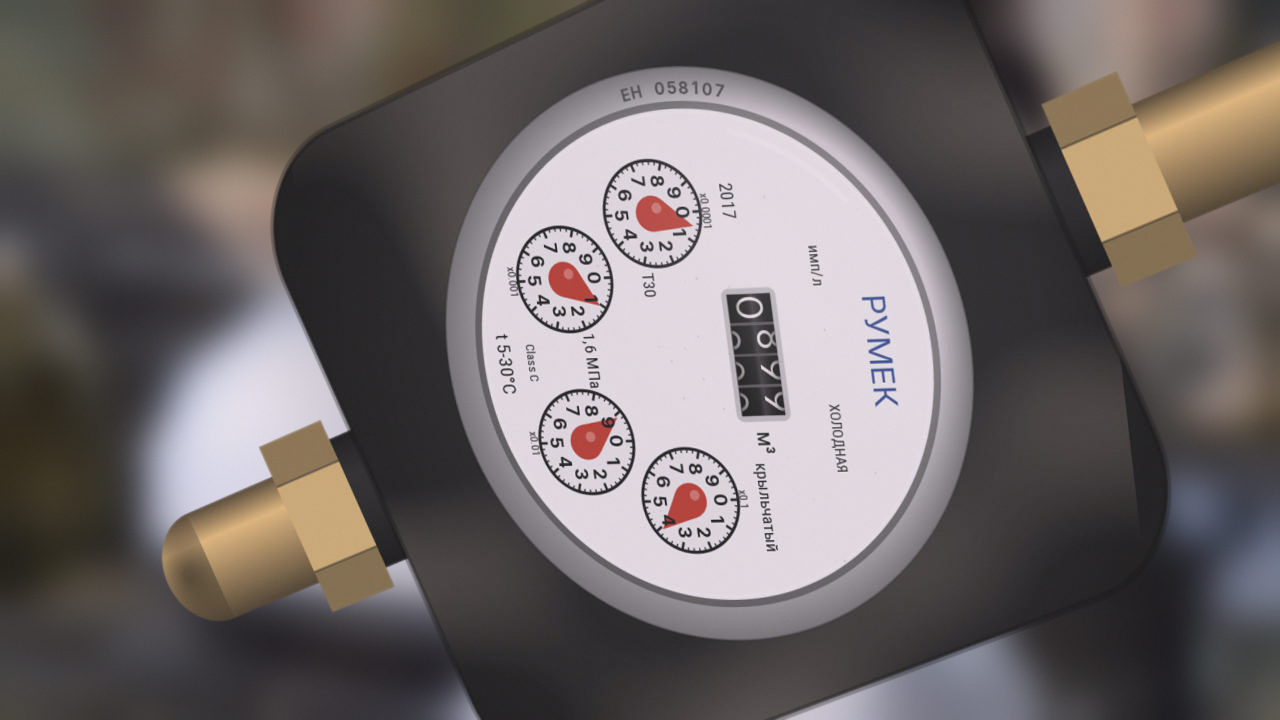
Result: 899.3910,m³
